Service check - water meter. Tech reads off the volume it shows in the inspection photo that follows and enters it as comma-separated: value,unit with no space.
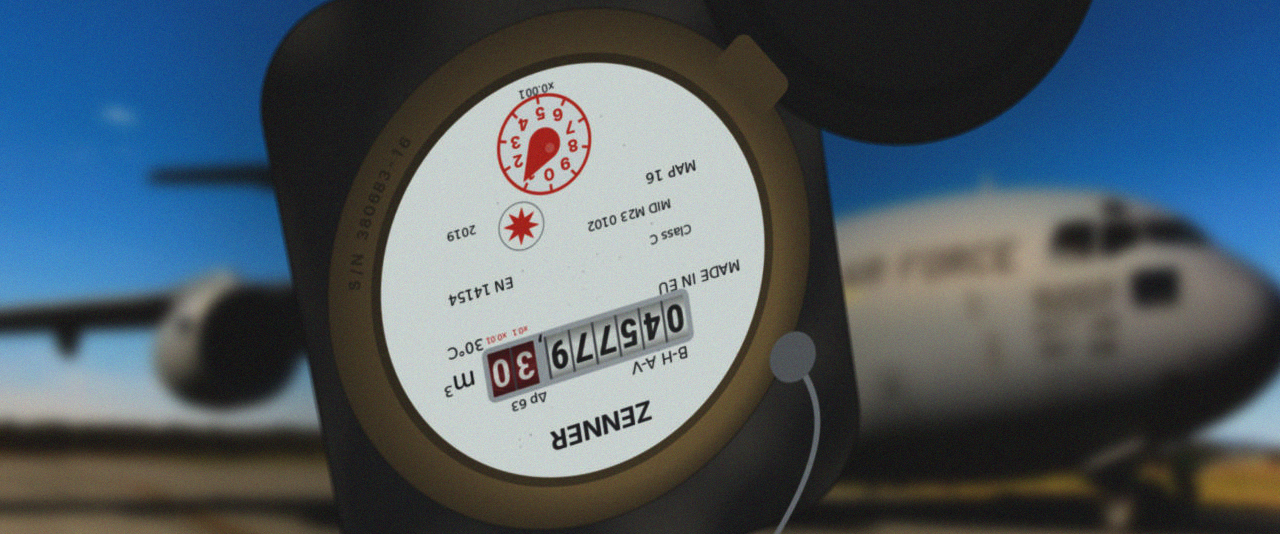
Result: 45779.301,m³
